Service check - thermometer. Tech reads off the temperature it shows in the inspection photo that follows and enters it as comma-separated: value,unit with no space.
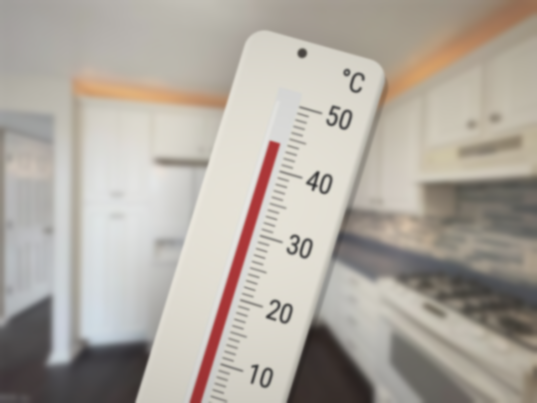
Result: 44,°C
